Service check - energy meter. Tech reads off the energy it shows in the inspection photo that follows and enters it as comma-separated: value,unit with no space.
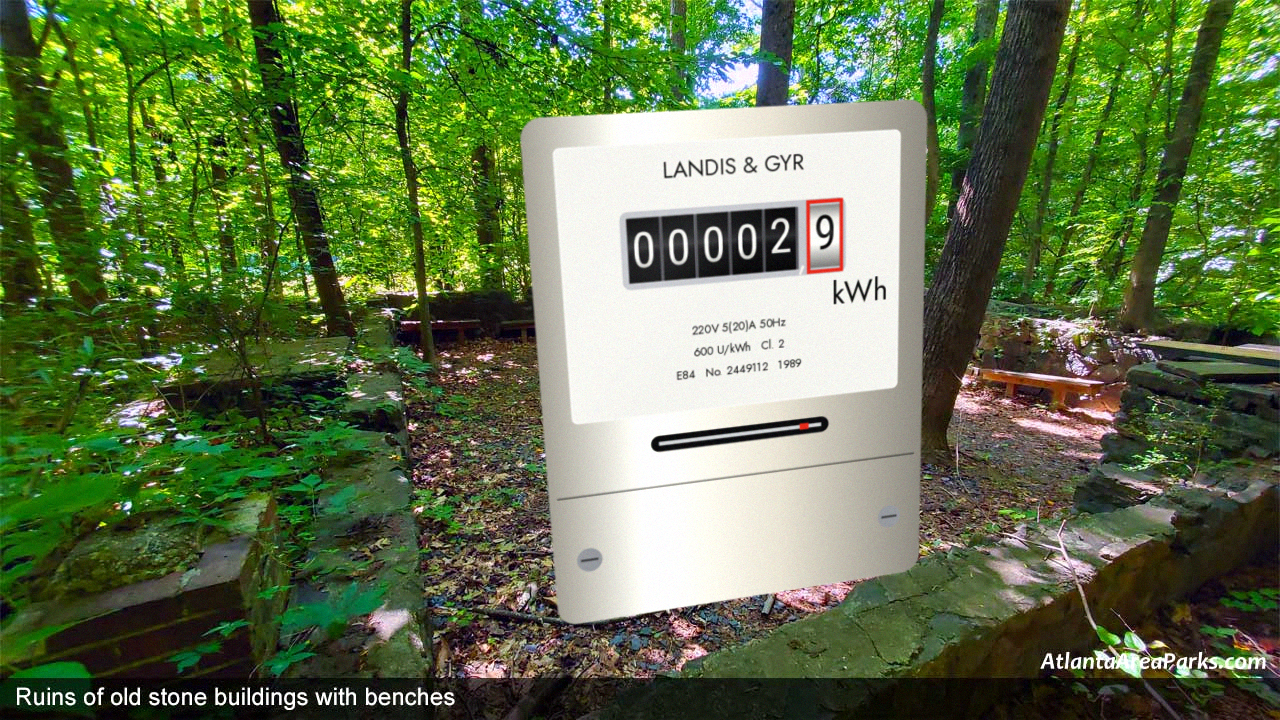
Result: 2.9,kWh
